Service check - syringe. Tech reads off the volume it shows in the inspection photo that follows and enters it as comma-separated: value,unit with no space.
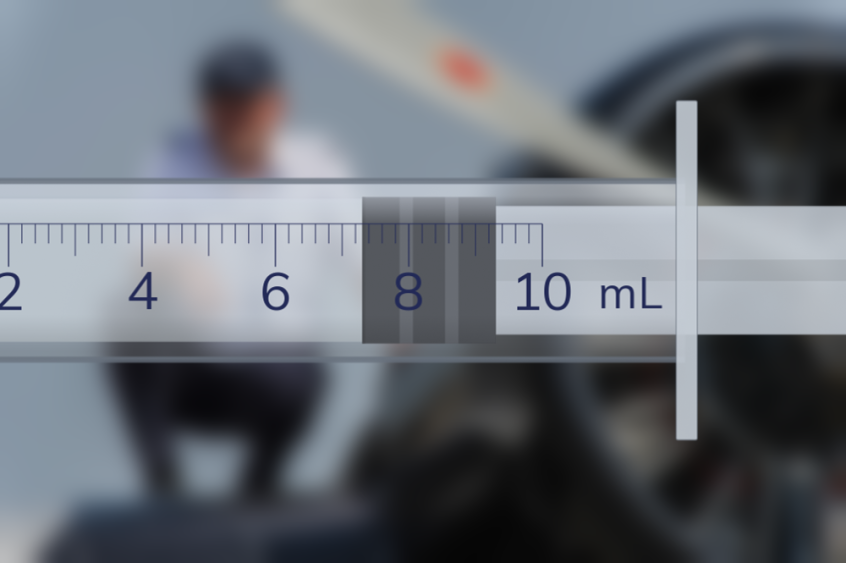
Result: 7.3,mL
